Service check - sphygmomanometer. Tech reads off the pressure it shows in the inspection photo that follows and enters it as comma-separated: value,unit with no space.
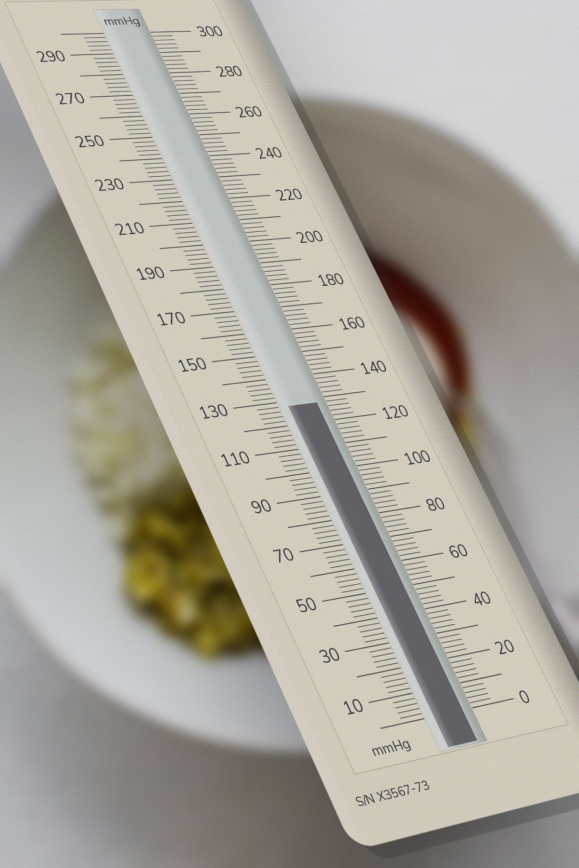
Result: 128,mmHg
